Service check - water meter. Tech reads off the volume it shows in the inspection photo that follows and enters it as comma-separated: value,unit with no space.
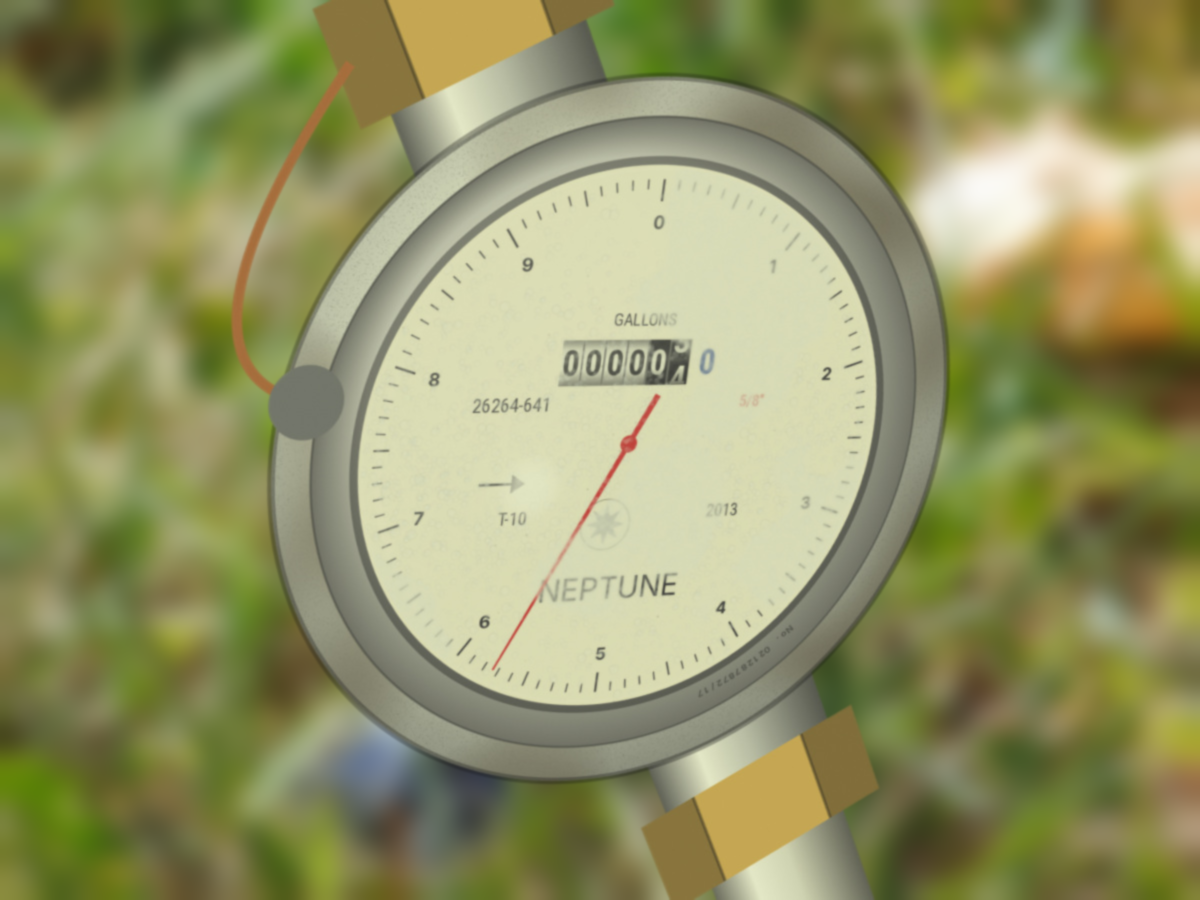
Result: 35.7,gal
